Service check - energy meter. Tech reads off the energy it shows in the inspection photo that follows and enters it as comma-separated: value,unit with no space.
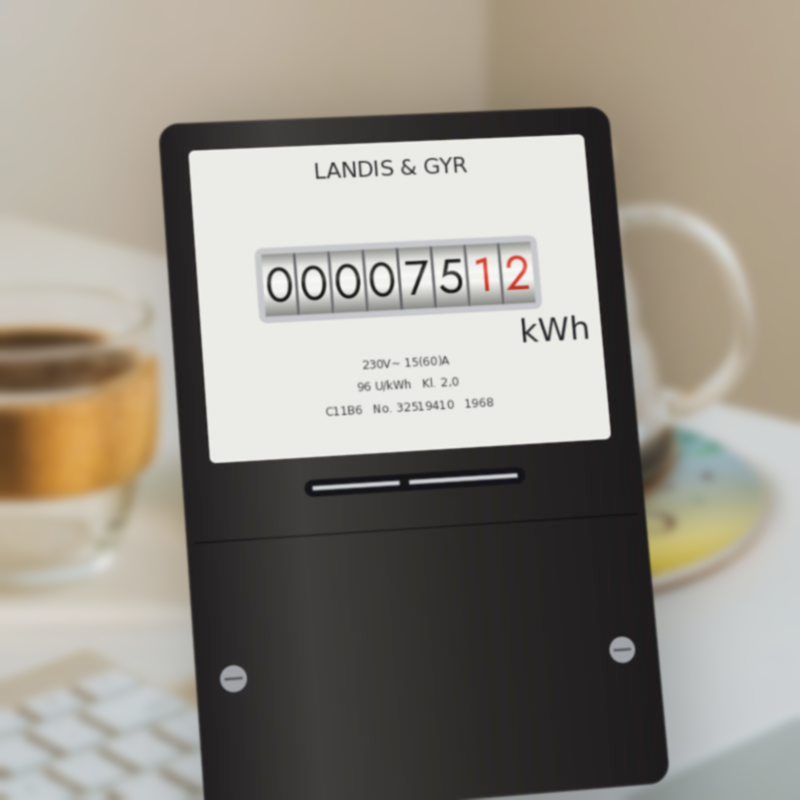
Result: 75.12,kWh
